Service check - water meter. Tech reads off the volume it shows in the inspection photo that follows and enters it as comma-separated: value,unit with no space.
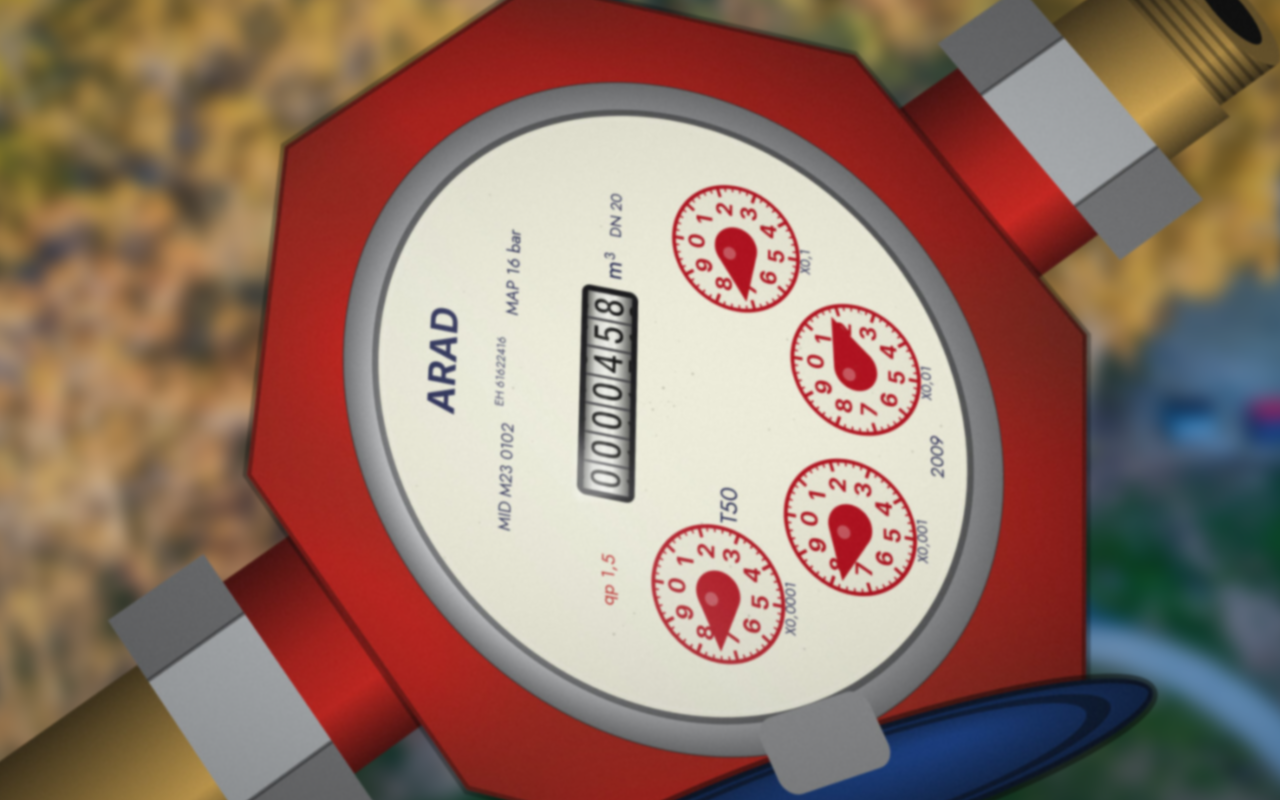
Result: 458.7177,m³
